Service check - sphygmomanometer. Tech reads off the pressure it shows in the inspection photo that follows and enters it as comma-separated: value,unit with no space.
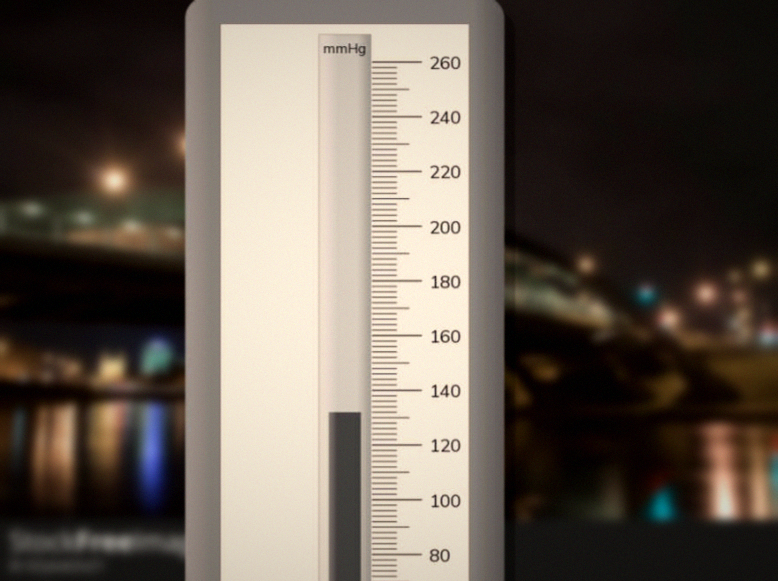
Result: 132,mmHg
